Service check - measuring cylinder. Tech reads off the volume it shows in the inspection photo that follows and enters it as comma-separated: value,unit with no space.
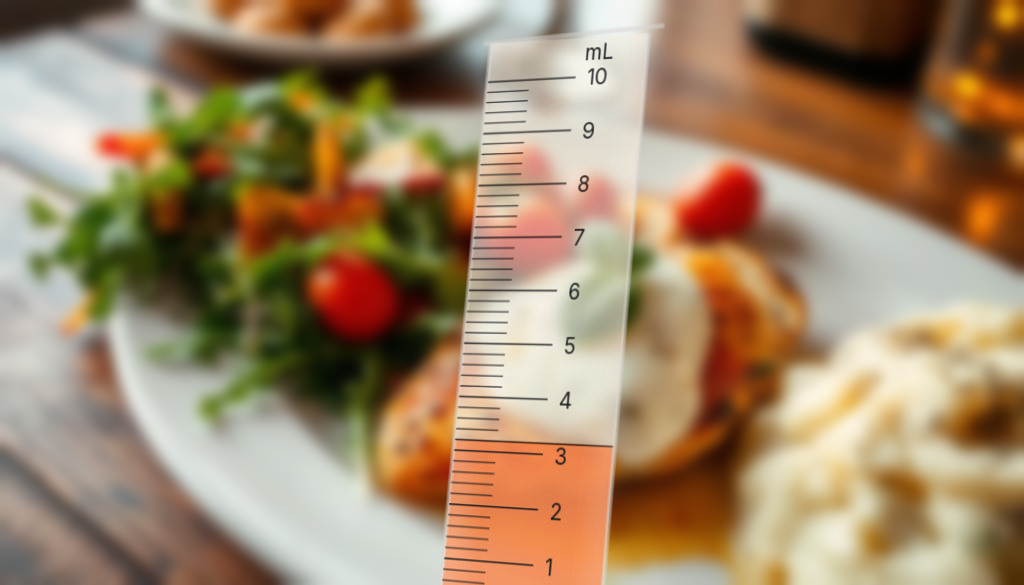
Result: 3.2,mL
